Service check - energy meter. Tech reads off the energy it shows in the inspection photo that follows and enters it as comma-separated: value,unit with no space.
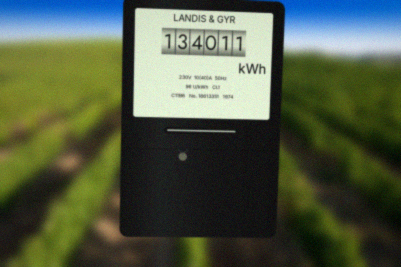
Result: 134011,kWh
